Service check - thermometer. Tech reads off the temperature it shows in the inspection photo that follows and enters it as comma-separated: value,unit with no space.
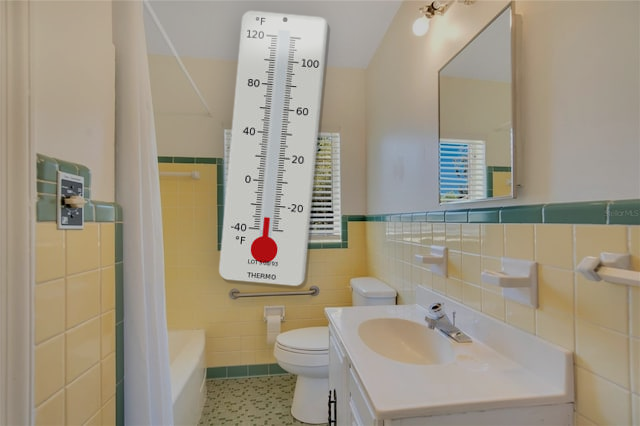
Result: -30,°F
